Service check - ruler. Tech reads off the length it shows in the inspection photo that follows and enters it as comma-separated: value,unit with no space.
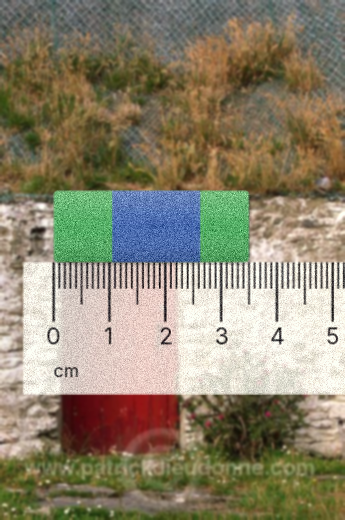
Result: 3.5,cm
